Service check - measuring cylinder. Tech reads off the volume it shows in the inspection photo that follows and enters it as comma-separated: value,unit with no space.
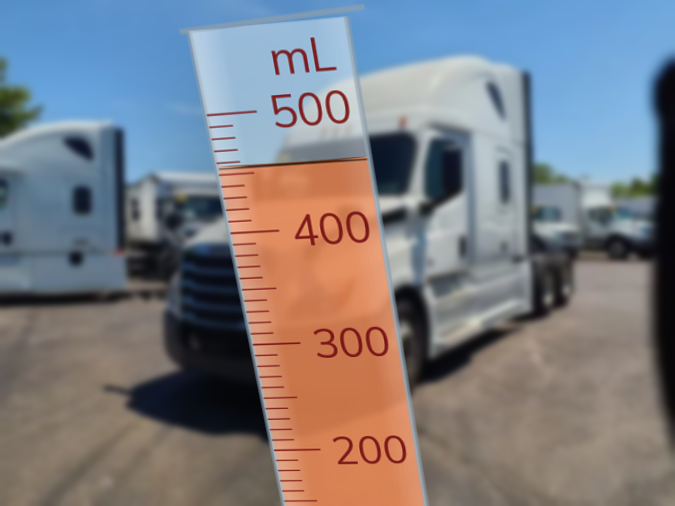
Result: 455,mL
